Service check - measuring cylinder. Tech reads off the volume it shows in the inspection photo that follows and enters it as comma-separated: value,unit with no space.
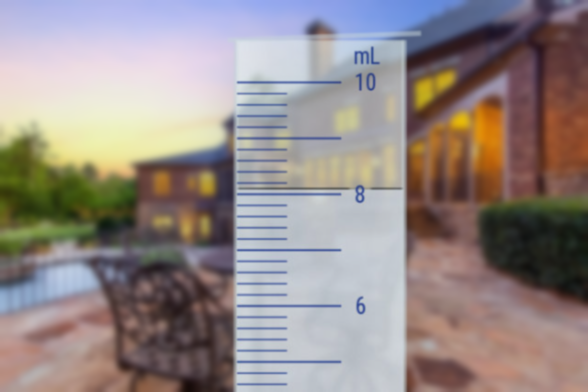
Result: 8.1,mL
